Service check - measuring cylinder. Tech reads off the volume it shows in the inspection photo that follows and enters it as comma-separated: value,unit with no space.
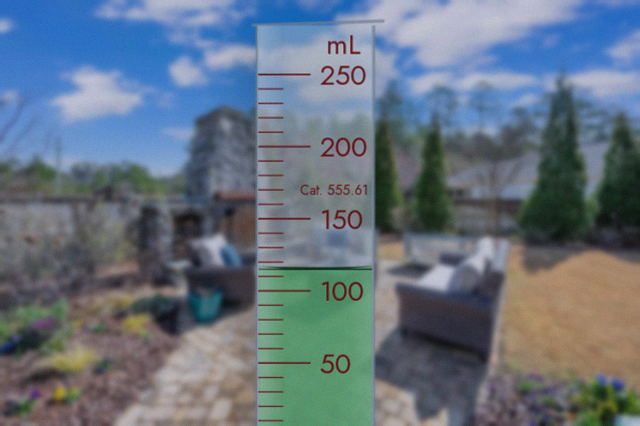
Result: 115,mL
